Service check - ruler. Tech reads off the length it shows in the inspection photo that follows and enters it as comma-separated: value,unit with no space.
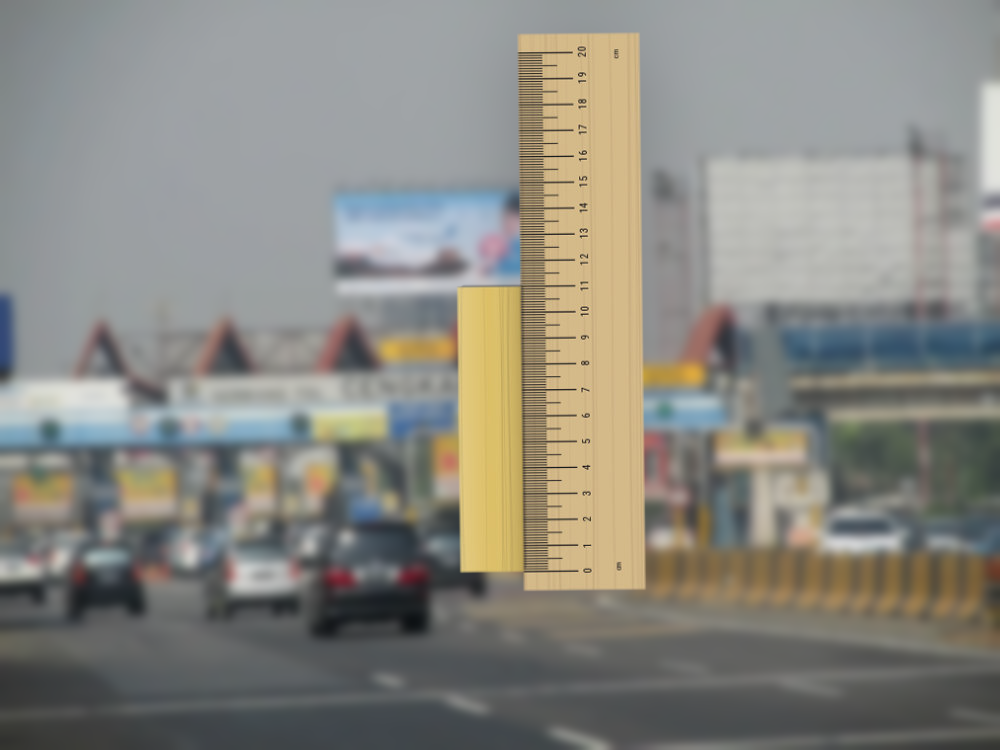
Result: 11,cm
